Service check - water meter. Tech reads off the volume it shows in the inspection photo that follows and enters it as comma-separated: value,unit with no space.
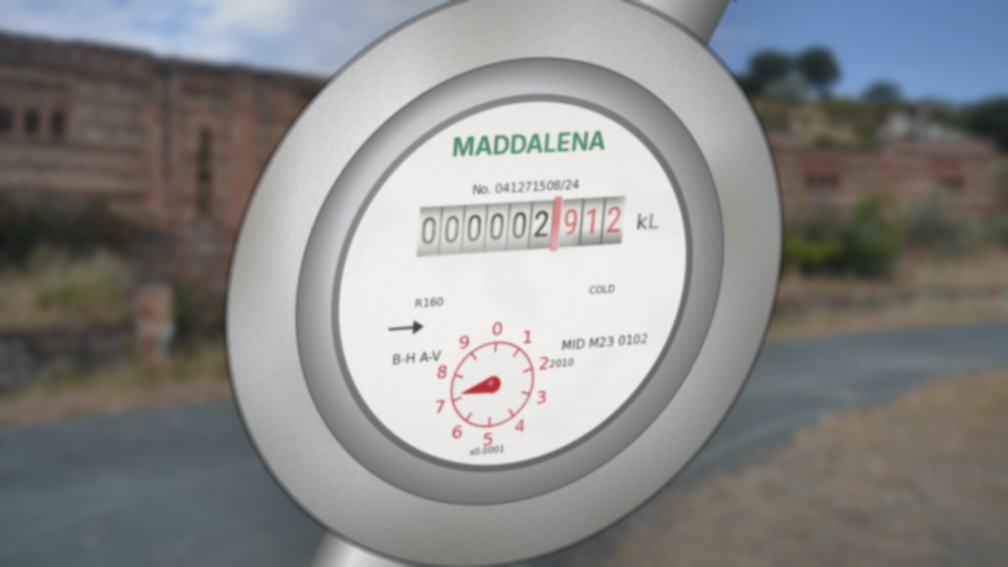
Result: 2.9127,kL
